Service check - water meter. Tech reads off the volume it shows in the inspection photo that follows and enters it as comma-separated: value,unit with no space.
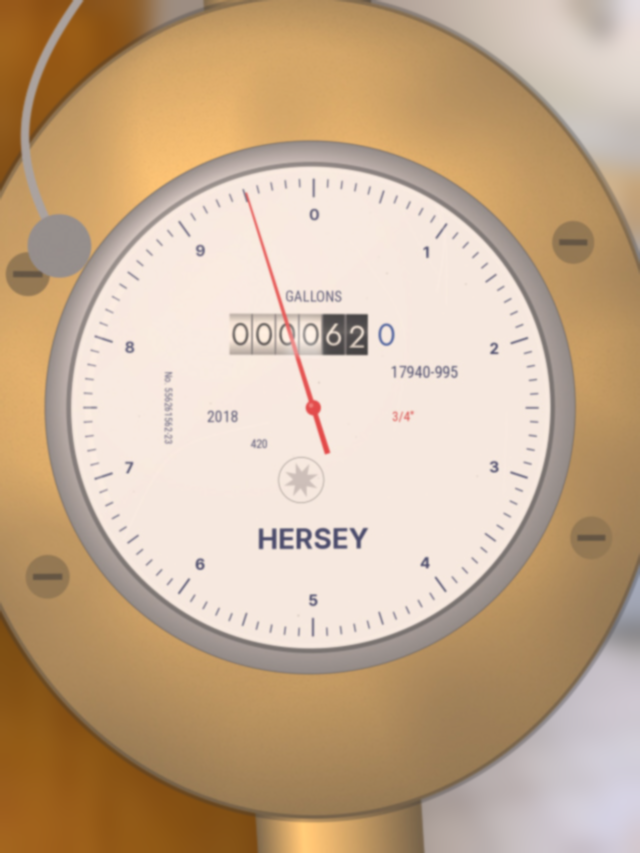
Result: 619.5,gal
